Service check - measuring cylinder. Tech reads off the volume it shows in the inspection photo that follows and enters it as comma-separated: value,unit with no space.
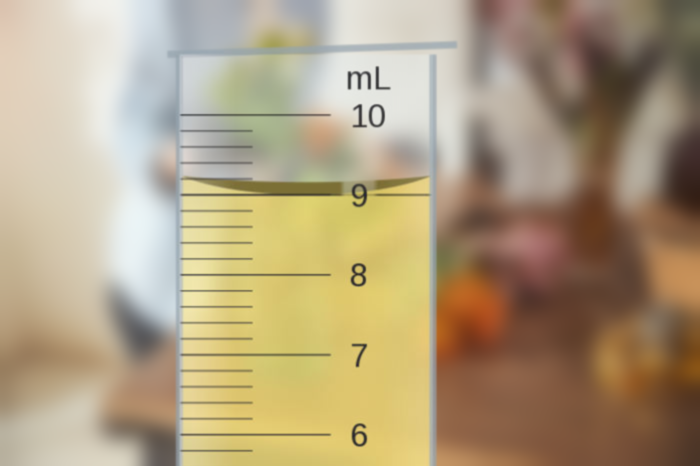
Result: 9,mL
